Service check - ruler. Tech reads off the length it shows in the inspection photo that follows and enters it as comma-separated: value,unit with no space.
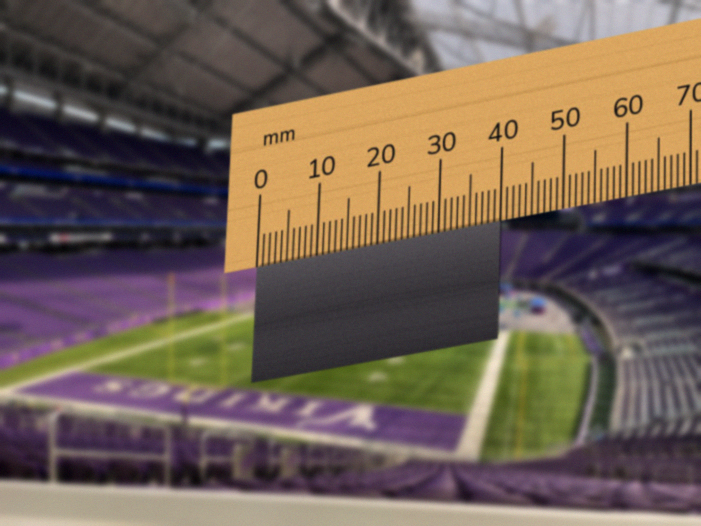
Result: 40,mm
